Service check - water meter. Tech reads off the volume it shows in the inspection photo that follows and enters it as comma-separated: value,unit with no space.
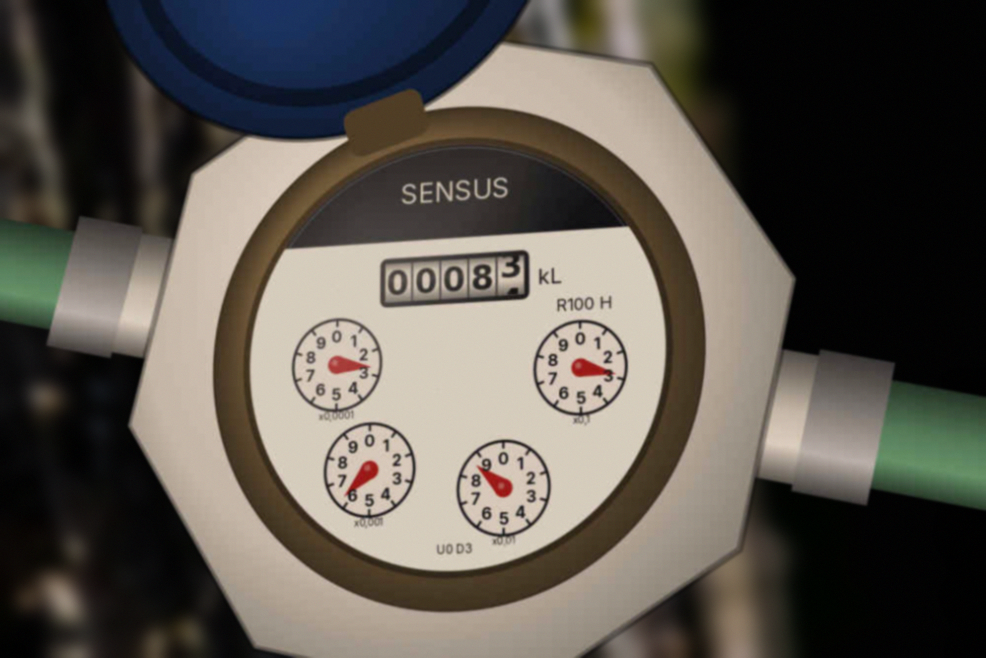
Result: 83.2862,kL
